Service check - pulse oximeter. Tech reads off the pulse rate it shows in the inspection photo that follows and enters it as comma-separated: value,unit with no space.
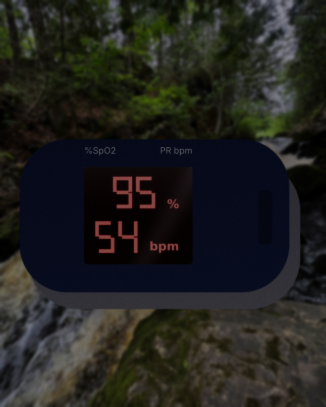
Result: 54,bpm
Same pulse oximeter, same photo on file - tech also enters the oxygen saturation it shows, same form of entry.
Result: 95,%
